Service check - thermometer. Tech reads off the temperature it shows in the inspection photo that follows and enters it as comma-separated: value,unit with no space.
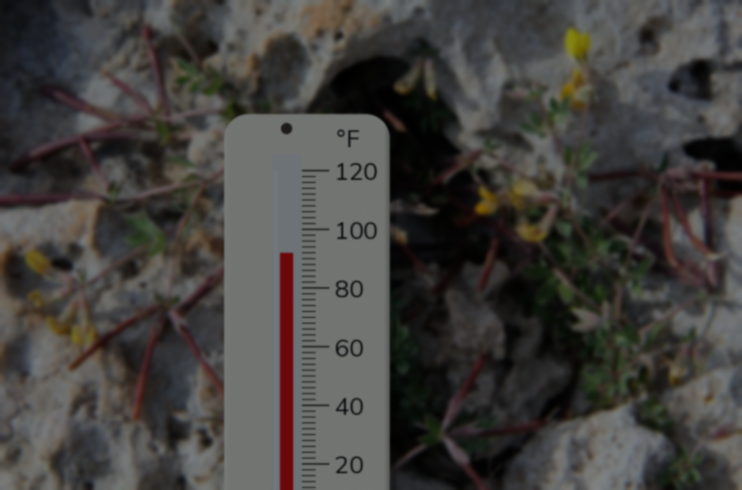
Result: 92,°F
